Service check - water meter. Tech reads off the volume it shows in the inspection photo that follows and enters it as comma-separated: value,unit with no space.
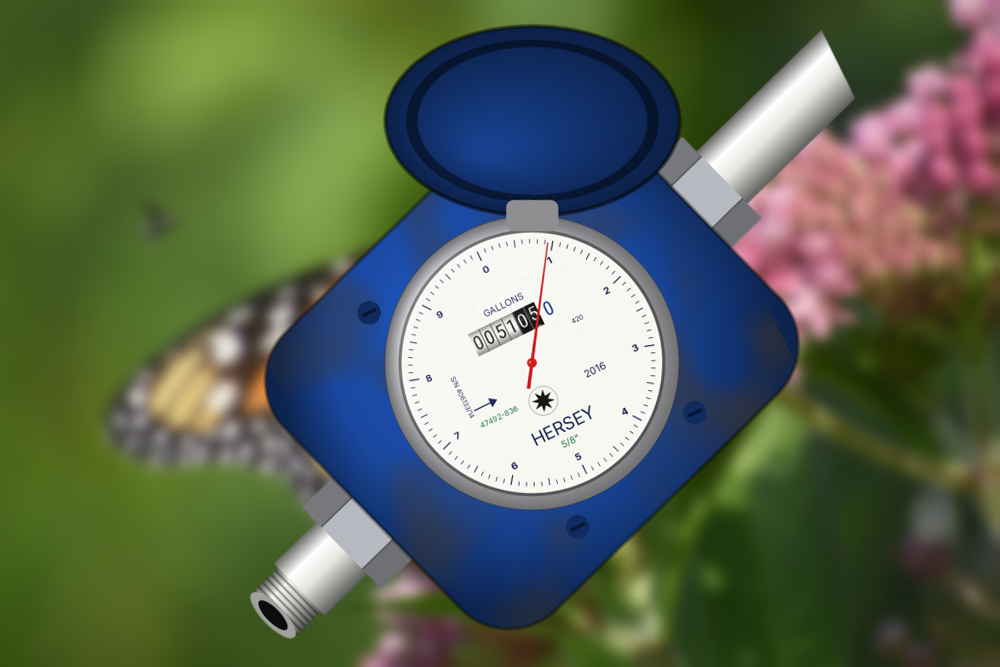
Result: 51050.9,gal
